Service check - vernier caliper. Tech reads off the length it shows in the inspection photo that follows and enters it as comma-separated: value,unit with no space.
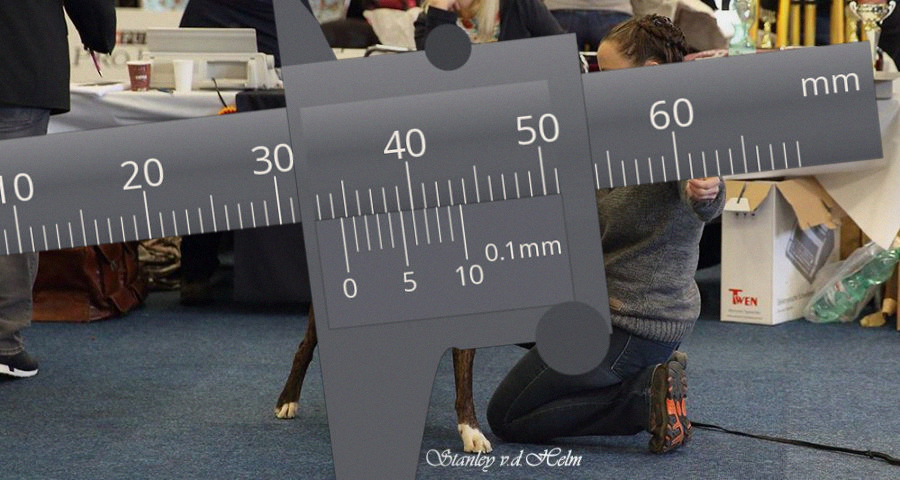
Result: 34.6,mm
